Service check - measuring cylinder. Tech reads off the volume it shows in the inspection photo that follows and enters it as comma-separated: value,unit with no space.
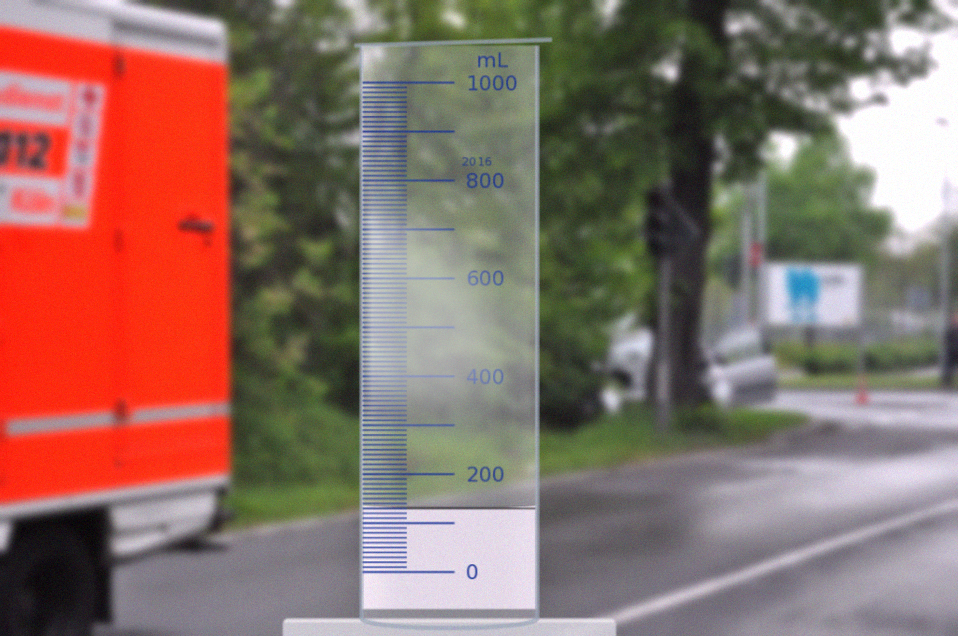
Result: 130,mL
